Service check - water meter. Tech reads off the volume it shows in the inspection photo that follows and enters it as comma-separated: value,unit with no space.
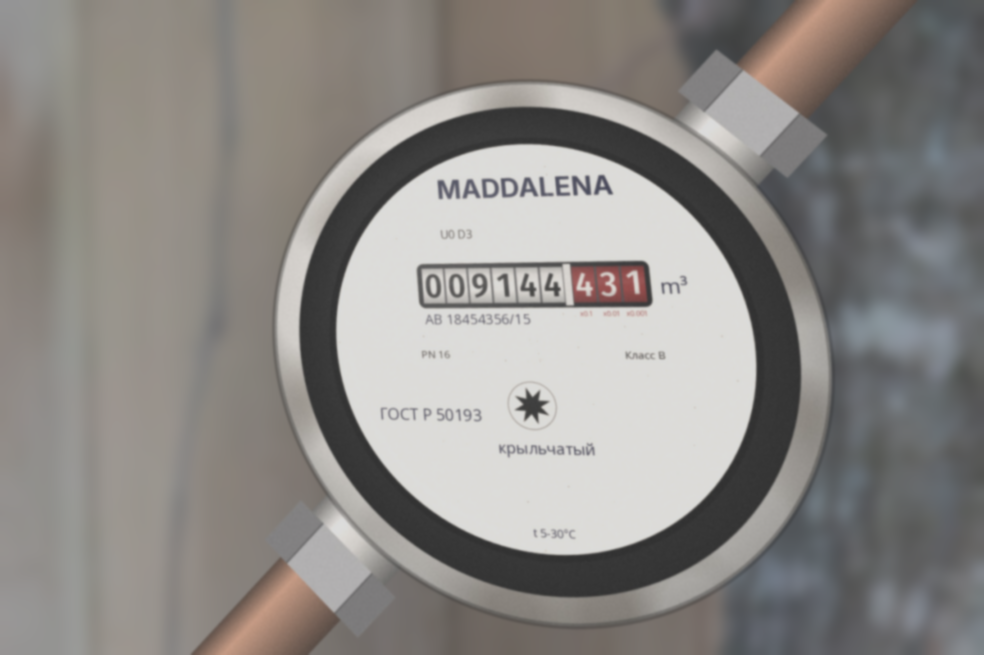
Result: 9144.431,m³
